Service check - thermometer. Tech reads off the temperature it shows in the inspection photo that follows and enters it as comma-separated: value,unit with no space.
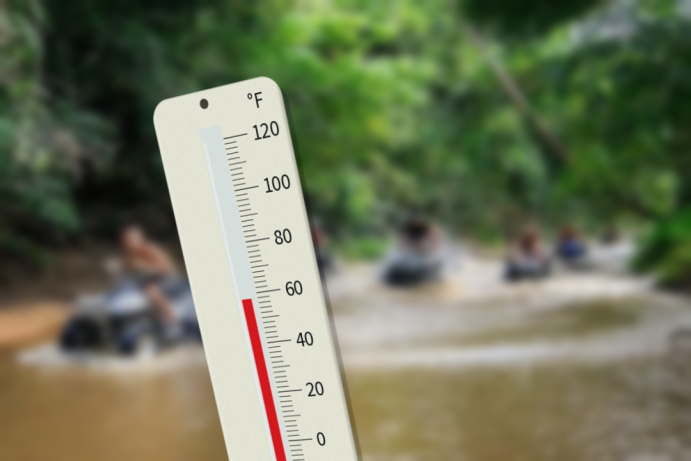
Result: 58,°F
